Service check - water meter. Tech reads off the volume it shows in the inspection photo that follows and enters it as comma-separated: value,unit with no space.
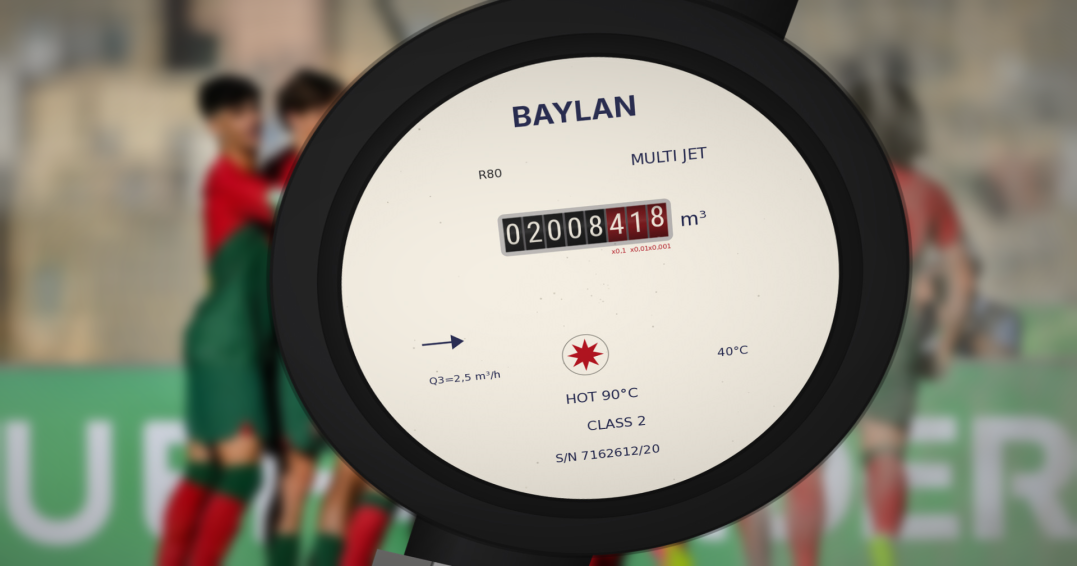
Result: 2008.418,m³
